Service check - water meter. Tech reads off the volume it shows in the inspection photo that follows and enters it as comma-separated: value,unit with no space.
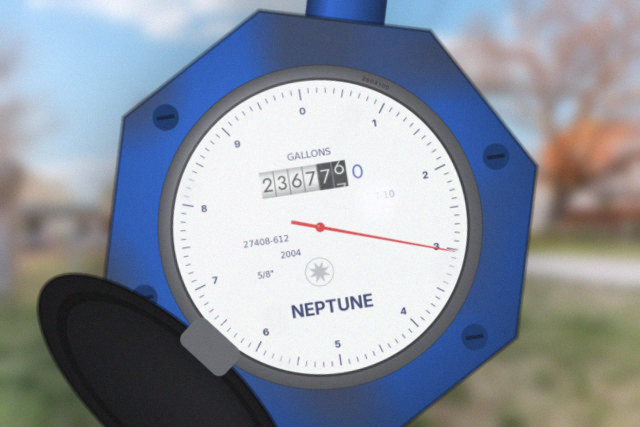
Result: 2367763.0,gal
